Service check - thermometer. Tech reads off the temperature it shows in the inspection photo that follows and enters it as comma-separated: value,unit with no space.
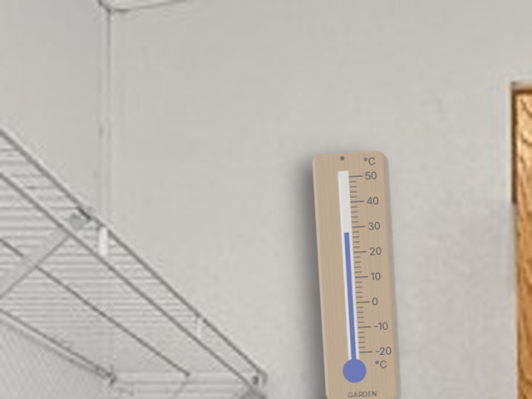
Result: 28,°C
